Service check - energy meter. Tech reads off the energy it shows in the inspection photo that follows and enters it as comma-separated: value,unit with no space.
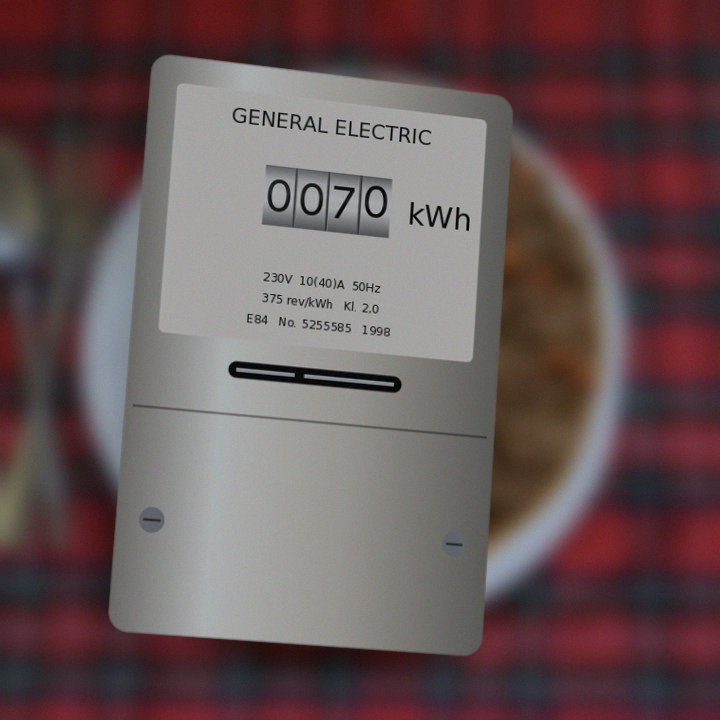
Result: 70,kWh
